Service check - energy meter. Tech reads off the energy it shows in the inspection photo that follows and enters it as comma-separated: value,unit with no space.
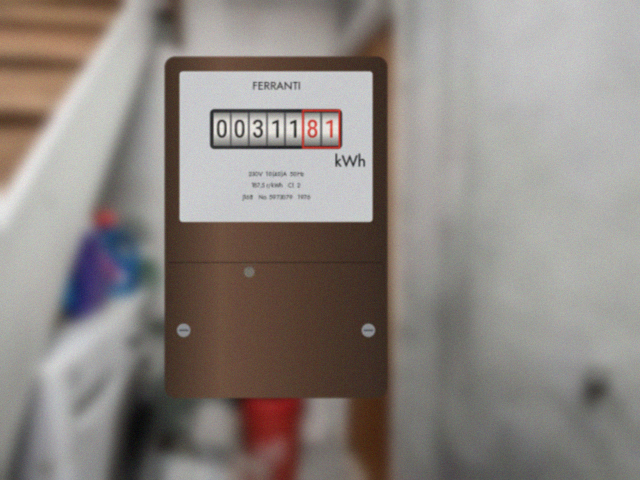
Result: 311.81,kWh
